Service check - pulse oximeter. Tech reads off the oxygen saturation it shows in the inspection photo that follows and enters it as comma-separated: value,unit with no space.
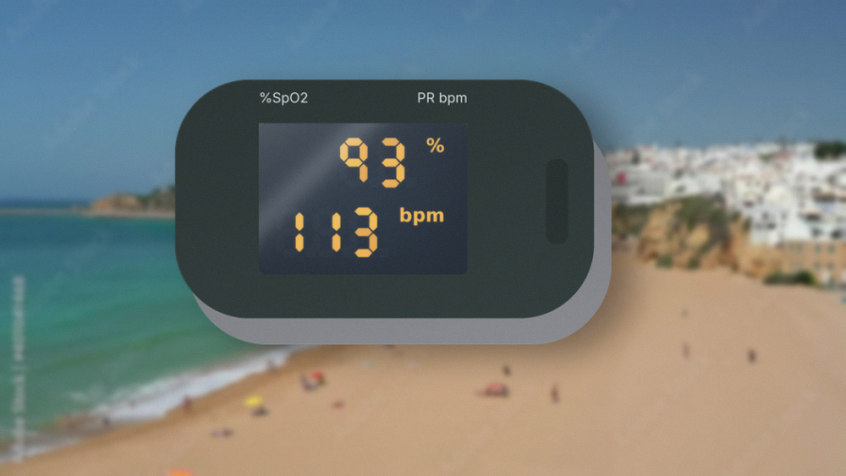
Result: 93,%
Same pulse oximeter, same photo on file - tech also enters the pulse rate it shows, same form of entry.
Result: 113,bpm
